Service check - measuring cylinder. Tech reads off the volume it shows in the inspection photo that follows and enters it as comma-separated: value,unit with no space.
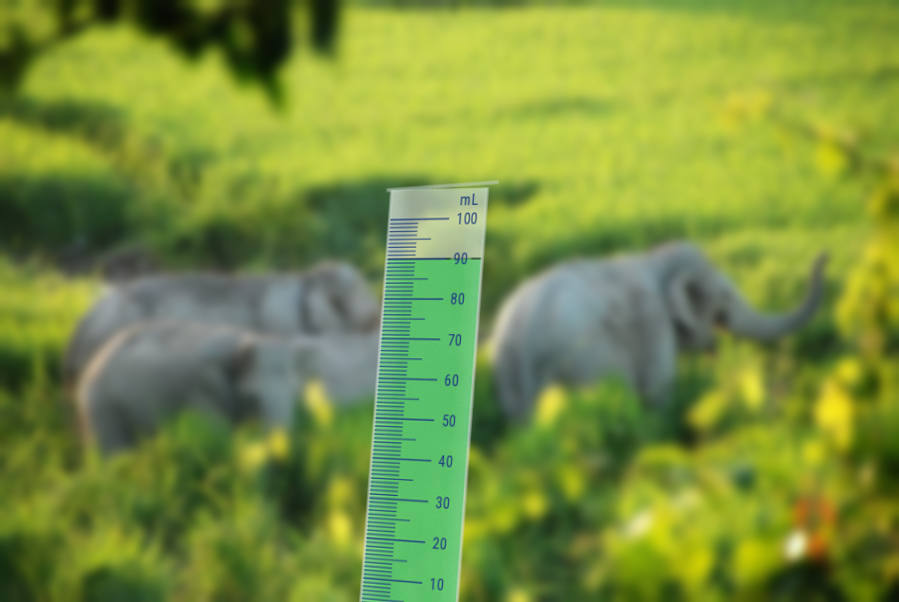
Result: 90,mL
